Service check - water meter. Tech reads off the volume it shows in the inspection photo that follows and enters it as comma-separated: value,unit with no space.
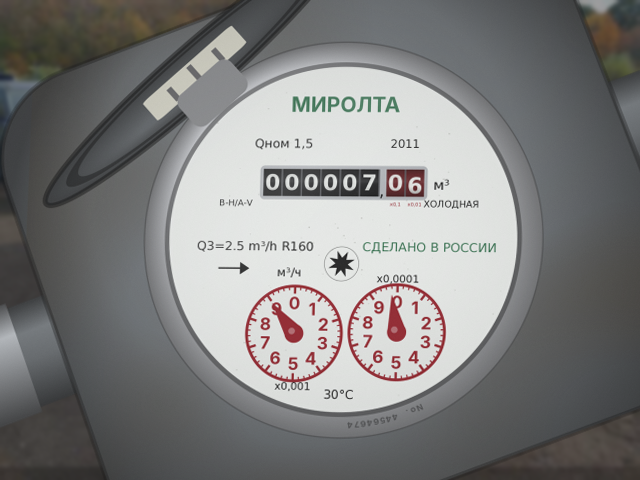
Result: 7.0589,m³
